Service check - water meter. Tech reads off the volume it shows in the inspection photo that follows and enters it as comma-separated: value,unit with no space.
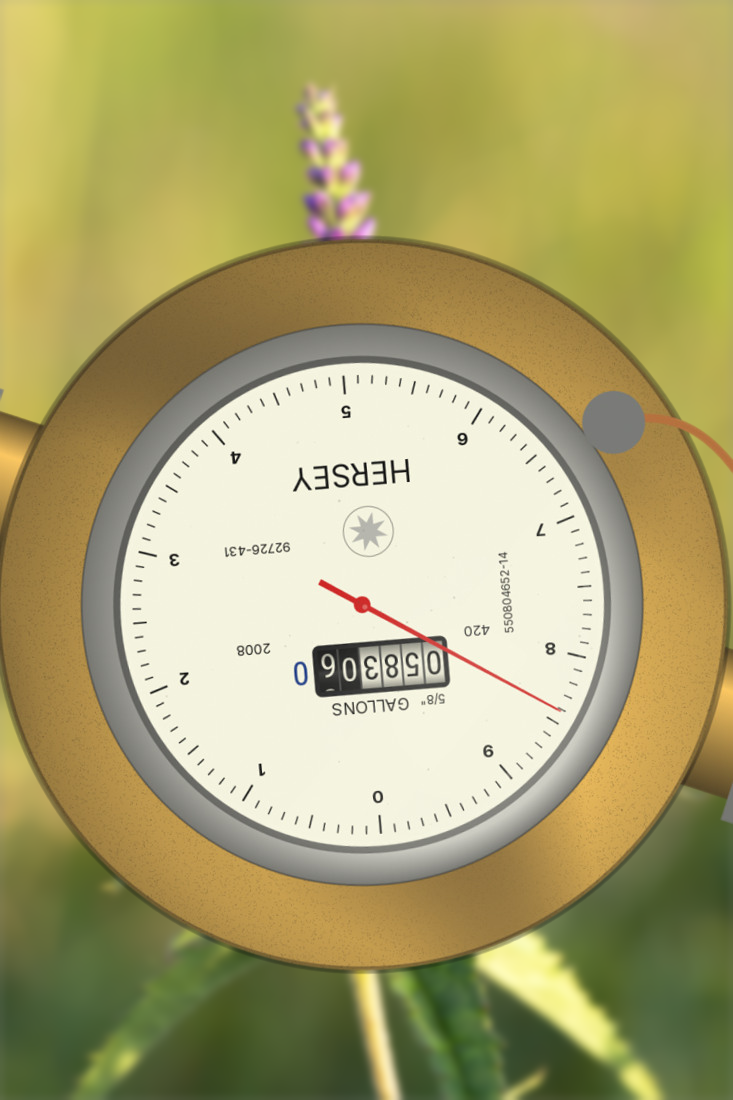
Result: 583058.4,gal
